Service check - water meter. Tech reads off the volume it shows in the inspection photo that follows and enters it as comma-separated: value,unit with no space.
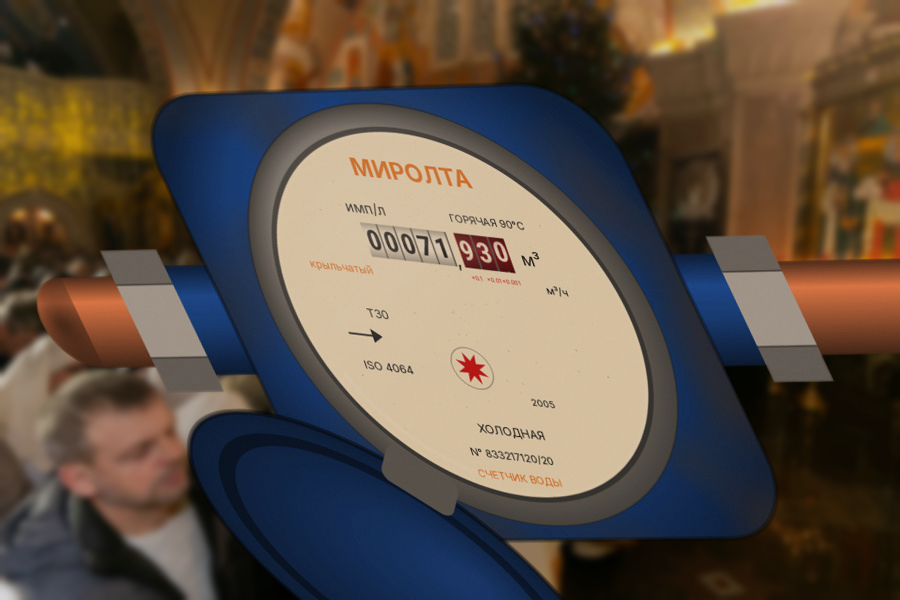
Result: 71.930,m³
